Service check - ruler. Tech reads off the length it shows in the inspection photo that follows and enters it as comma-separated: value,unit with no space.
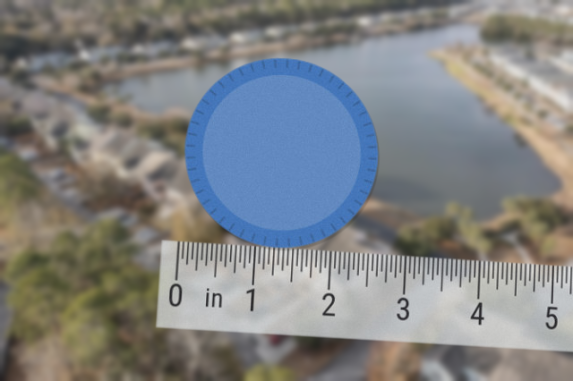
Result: 2.5625,in
